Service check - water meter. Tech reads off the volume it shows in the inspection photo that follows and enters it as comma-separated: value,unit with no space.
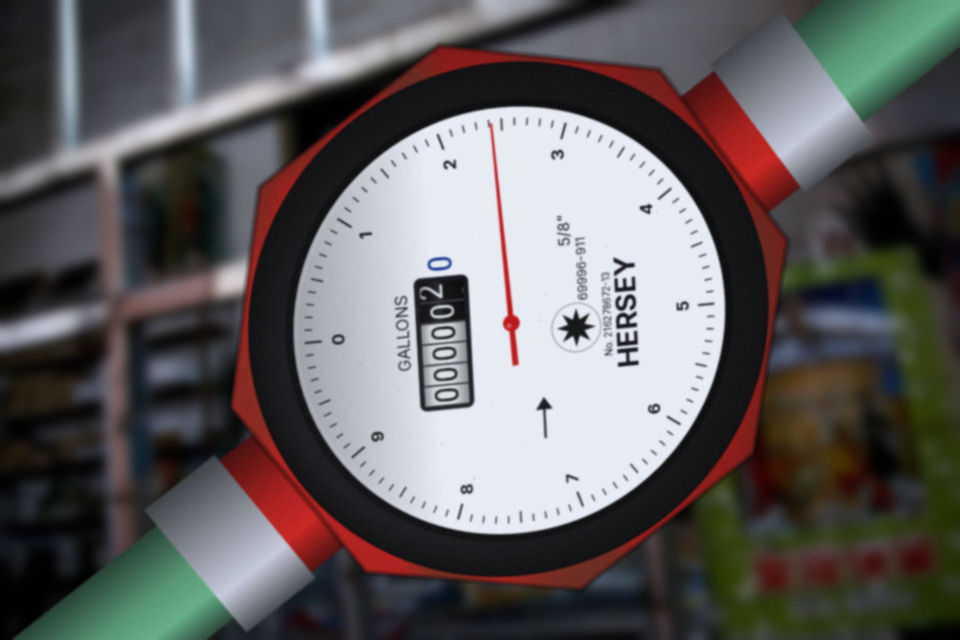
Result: 22.4,gal
